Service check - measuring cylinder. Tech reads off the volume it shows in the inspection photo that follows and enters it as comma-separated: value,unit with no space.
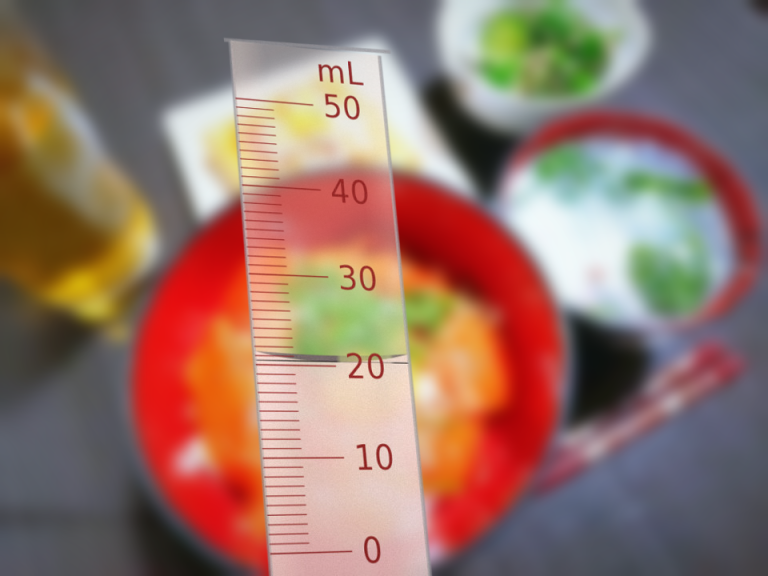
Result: 20.5,mL
